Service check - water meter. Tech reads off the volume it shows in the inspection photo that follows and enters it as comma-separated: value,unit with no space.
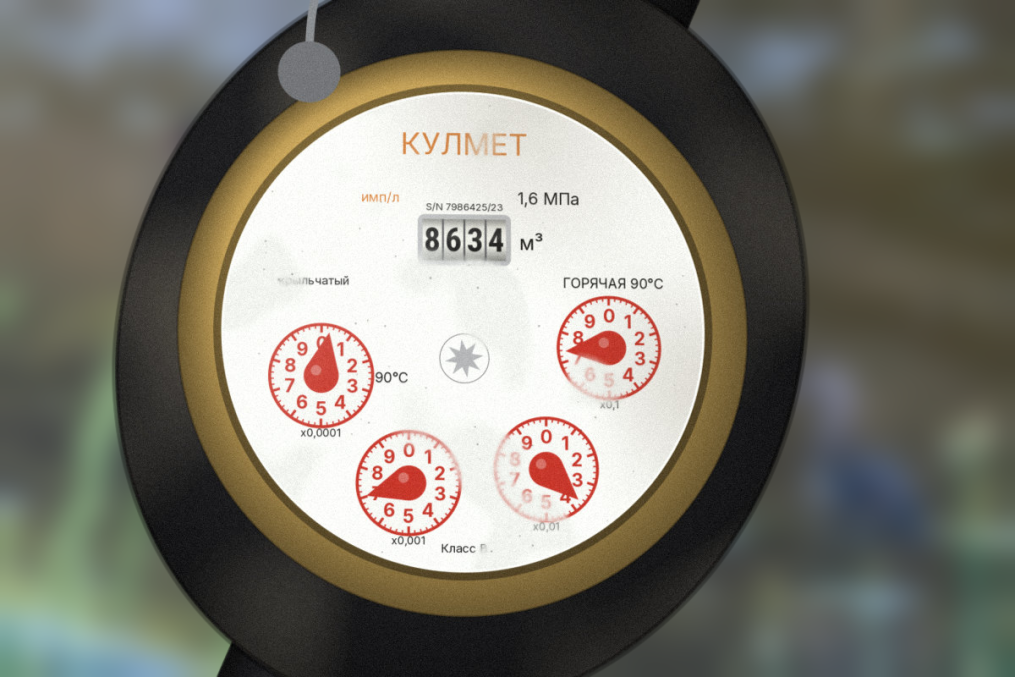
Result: 8634.7370,m³
